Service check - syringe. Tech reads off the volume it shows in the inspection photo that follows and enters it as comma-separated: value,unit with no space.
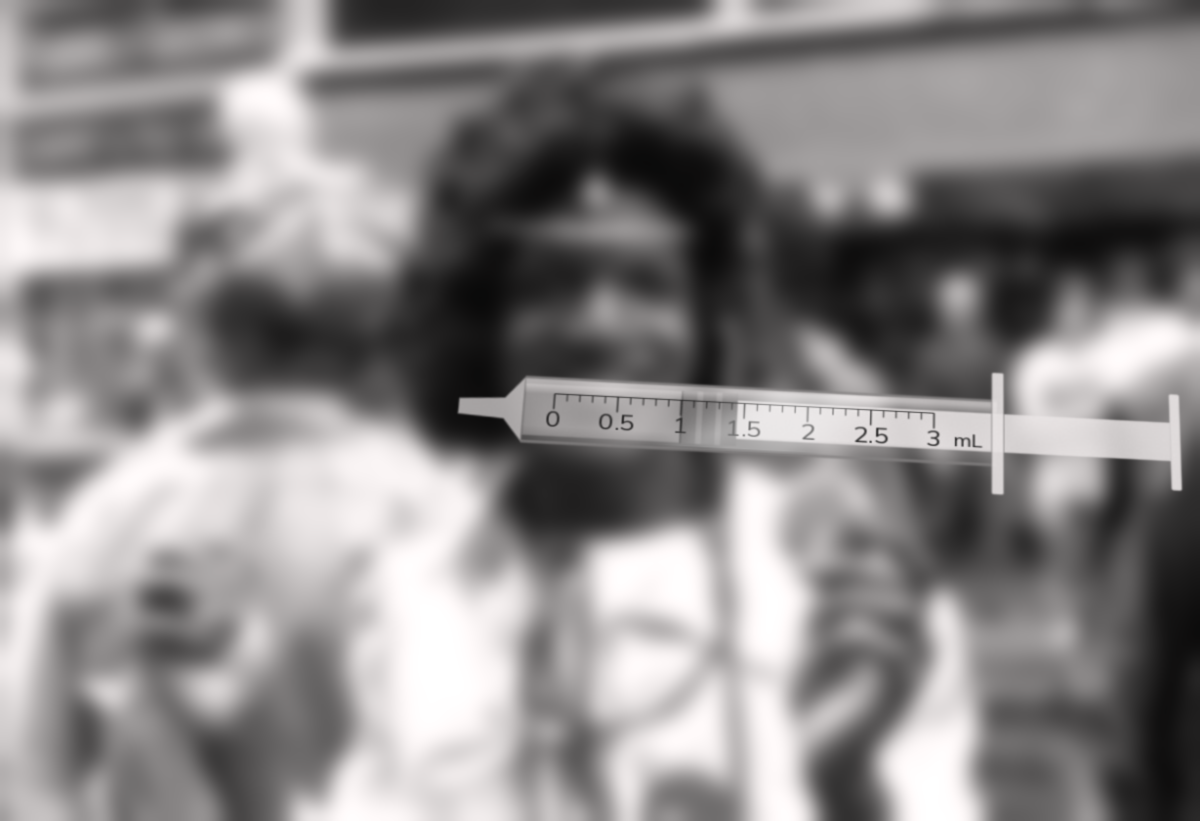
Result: 1,mL
